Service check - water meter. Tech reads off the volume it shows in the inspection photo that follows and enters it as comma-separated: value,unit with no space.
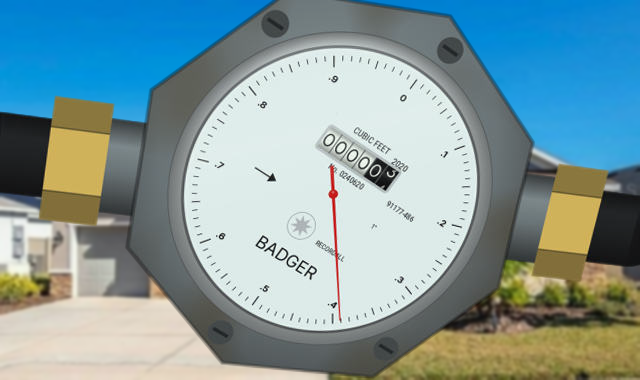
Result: 3.39,ft³
